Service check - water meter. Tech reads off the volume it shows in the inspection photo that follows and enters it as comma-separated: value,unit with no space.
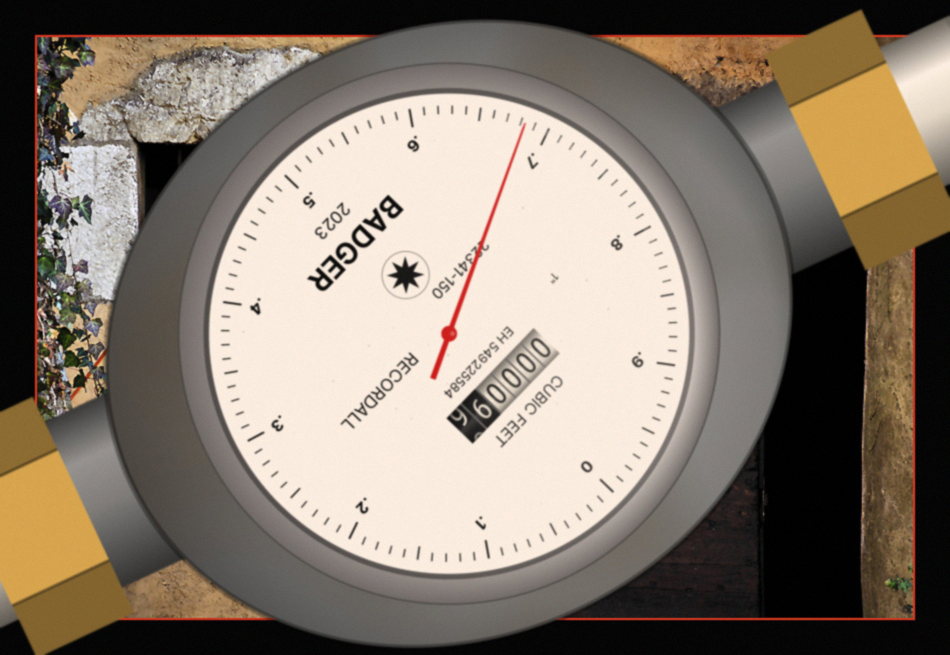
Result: 95.68,ft³
